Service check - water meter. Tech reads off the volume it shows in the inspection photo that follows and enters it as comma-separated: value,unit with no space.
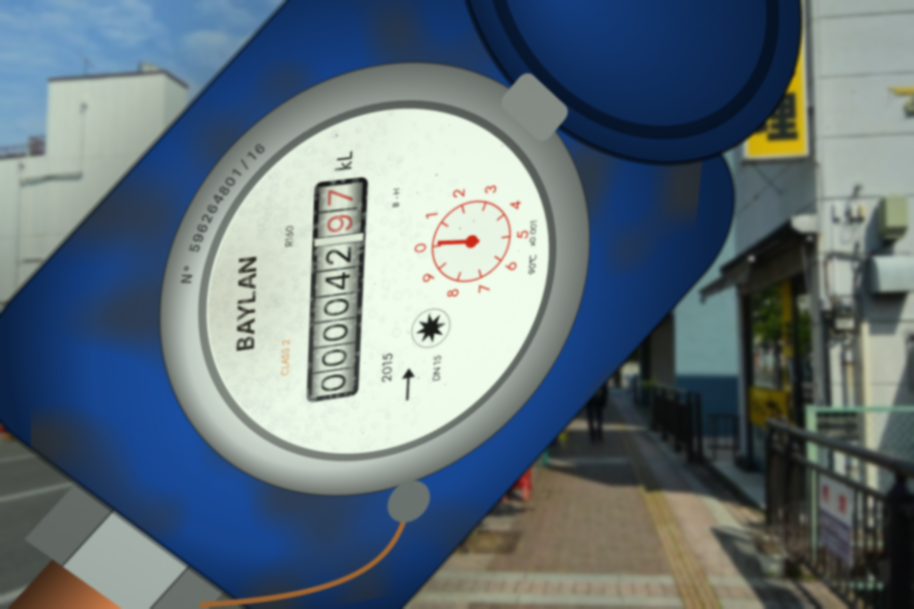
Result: 42.970,kL
